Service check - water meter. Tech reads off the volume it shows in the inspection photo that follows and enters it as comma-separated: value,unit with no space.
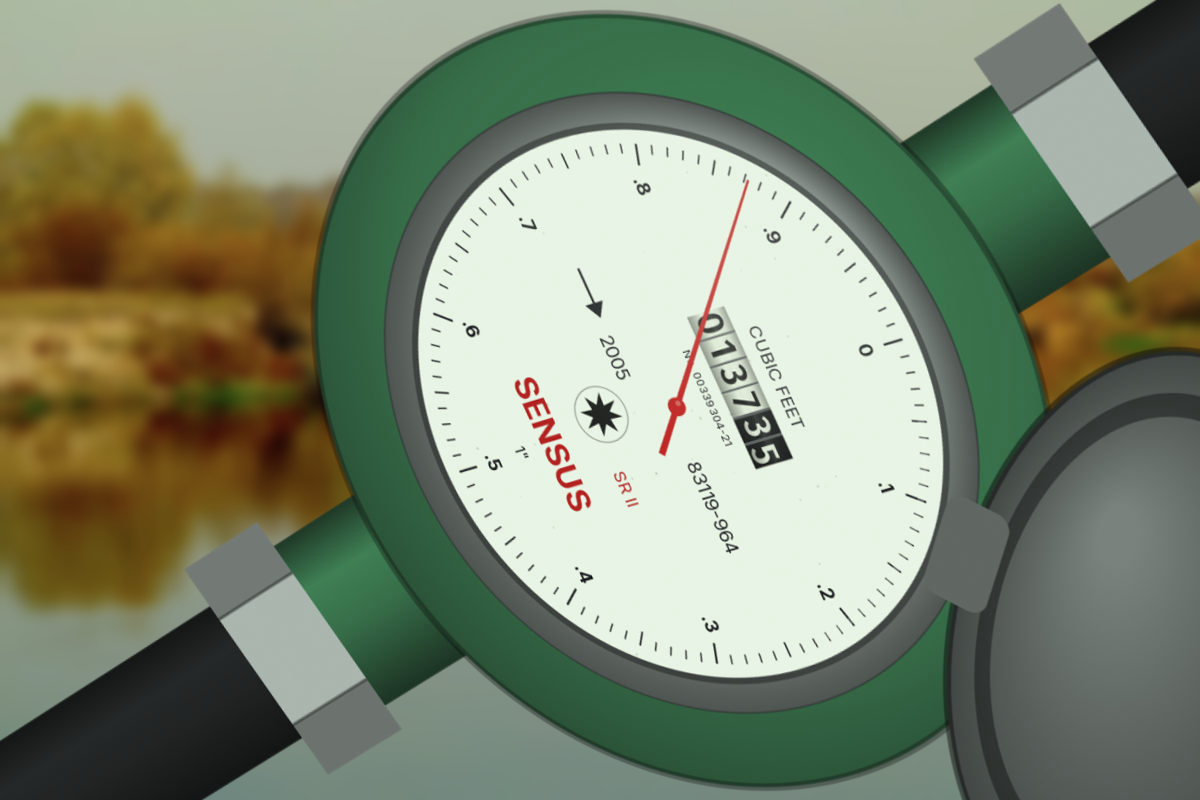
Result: 13734.87,ft³
